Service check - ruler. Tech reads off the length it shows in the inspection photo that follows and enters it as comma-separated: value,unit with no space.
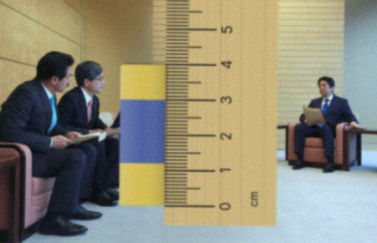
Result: 4,cm
